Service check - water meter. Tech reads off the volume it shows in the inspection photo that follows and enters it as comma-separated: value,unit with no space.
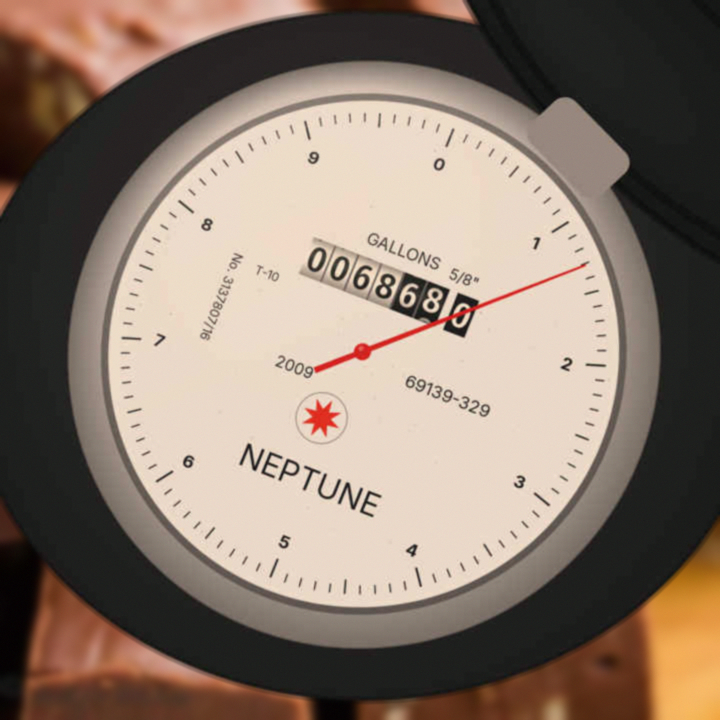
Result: 68681.3,gal
